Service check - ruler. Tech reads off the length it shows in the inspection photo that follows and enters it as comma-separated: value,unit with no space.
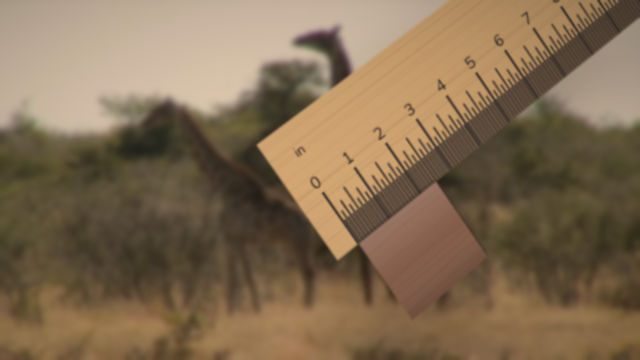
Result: 2.5,in
